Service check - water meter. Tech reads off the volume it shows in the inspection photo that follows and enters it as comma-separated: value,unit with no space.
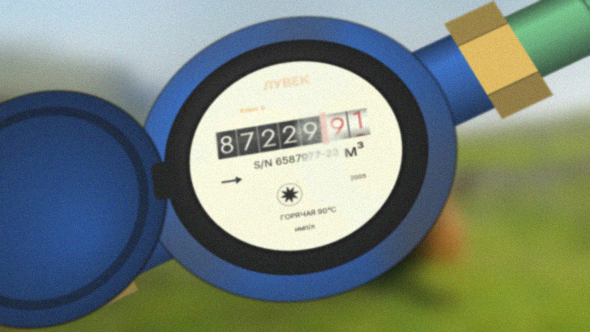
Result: 87229.91,m³
